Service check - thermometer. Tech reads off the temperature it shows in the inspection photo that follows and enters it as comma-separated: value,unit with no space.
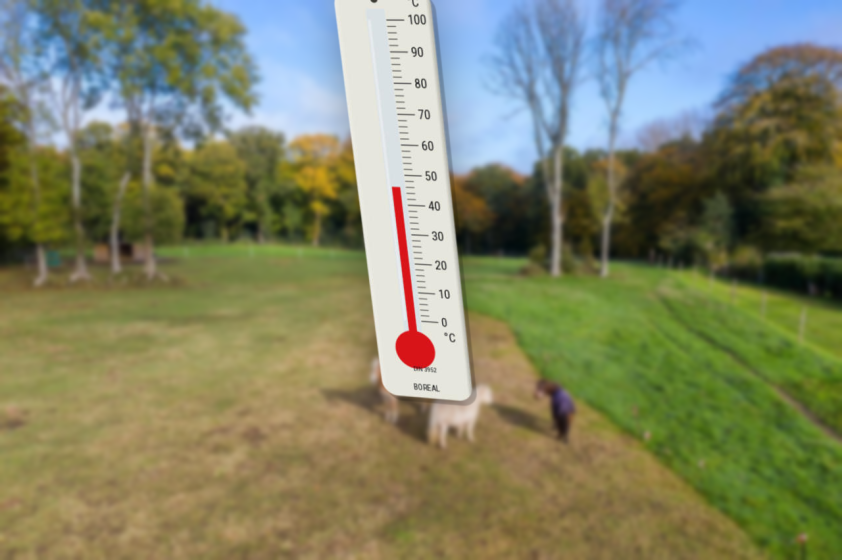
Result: 46,°C
